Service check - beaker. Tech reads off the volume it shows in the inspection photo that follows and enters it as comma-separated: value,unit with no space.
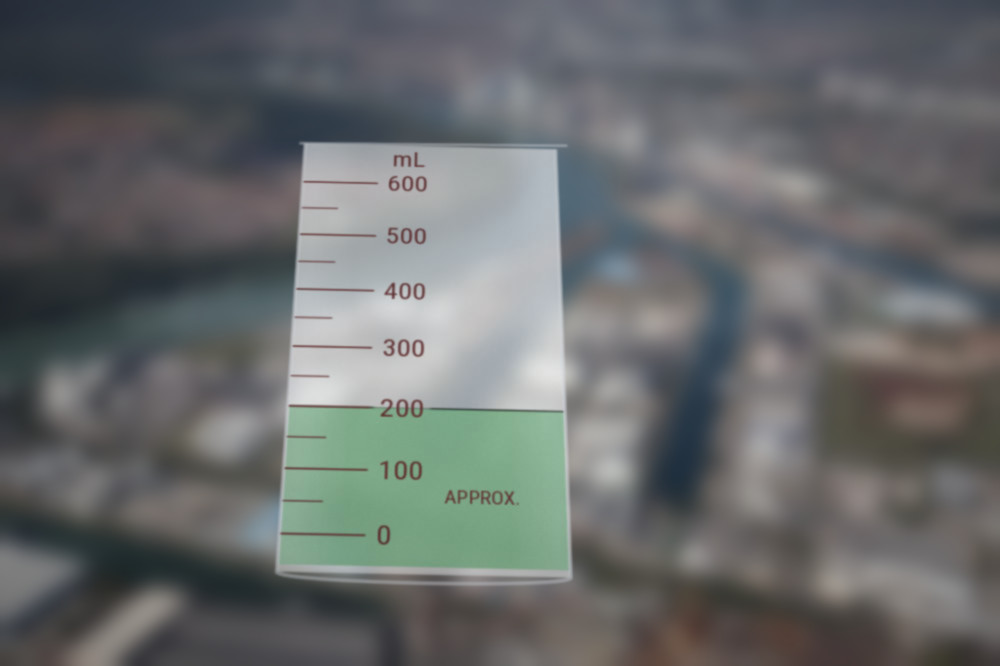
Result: 200,mL
